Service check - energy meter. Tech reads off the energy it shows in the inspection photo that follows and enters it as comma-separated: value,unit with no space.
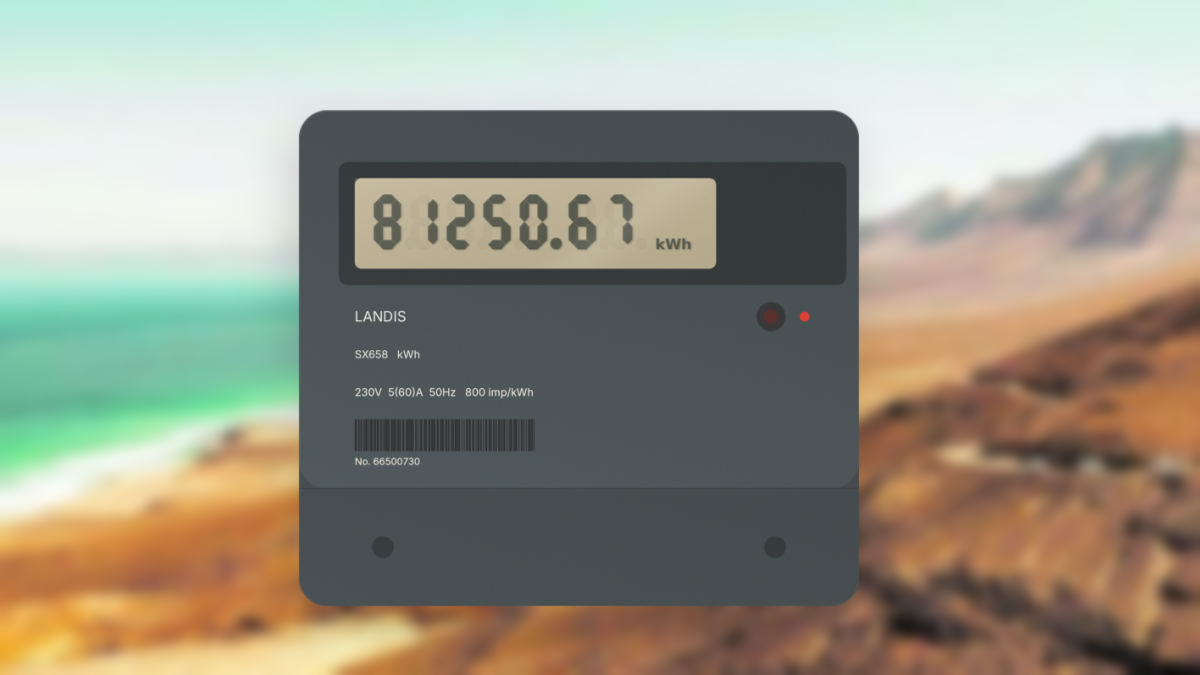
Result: 81250.67,kWh
